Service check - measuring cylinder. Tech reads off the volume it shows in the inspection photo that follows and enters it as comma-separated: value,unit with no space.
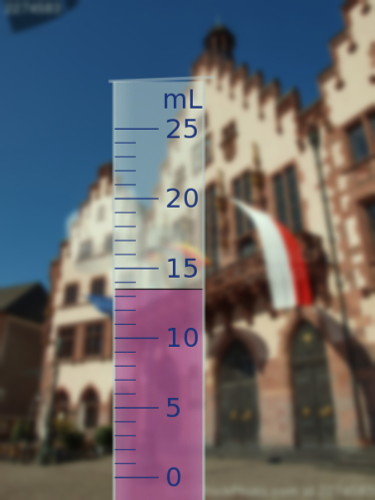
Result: 13.5,mL
